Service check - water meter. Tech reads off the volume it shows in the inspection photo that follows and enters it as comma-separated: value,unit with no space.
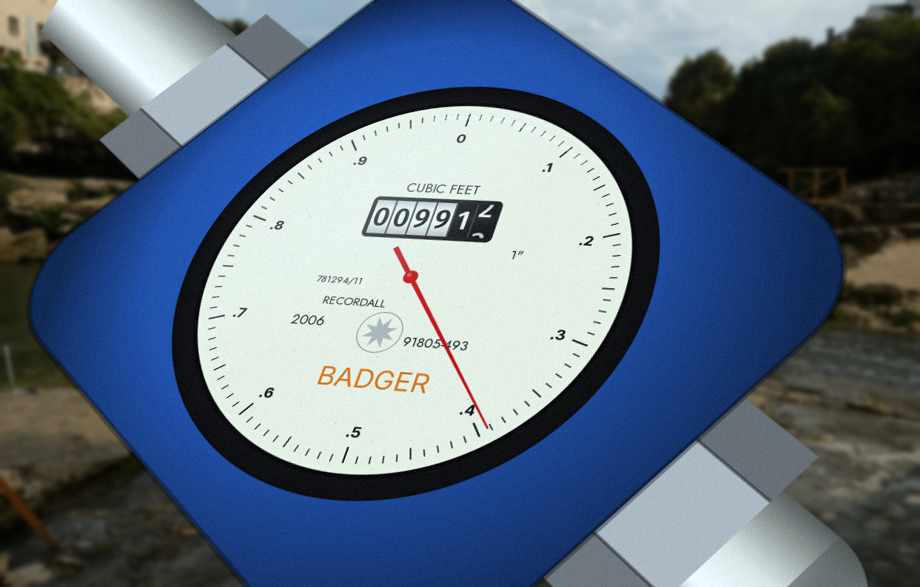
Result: 9912.39,ft³
